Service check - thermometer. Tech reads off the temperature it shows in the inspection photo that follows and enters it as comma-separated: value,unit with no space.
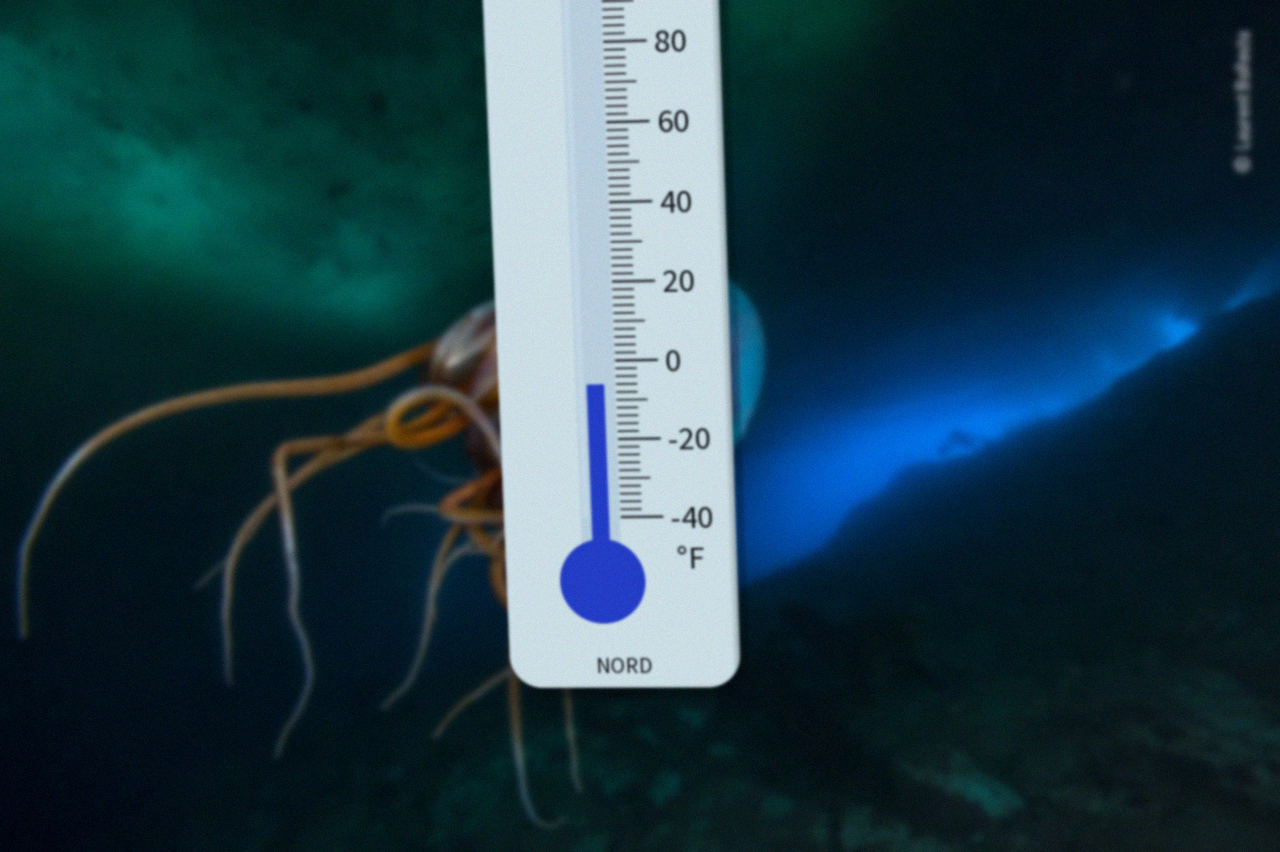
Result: -6,°F
